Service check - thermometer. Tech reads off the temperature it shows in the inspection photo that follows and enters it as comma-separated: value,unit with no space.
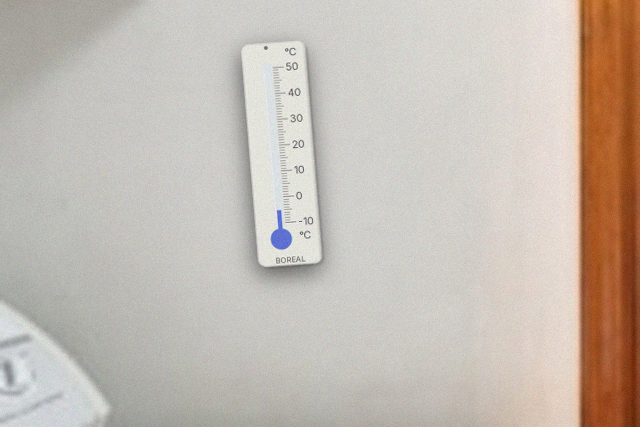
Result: -5,°C
